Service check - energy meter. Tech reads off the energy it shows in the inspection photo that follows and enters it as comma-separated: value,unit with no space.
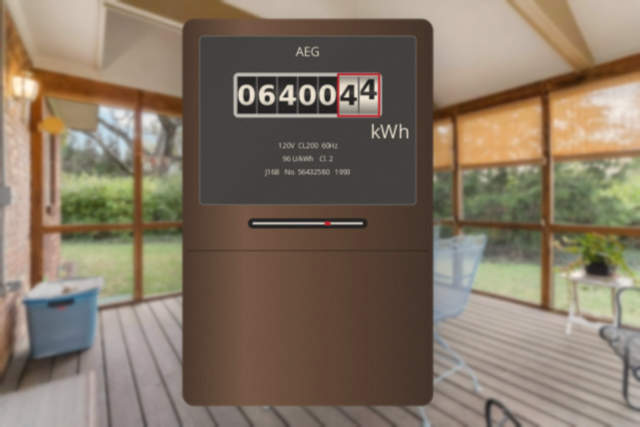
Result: 6400.44,kWh
